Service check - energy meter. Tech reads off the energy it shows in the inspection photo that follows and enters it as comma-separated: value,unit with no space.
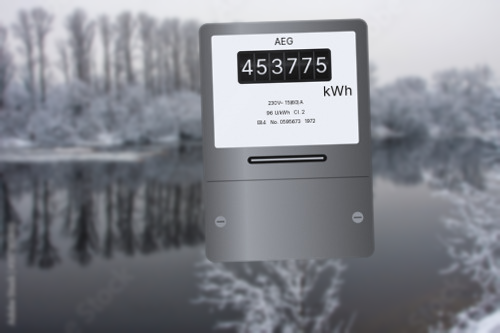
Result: 453775,kWh
